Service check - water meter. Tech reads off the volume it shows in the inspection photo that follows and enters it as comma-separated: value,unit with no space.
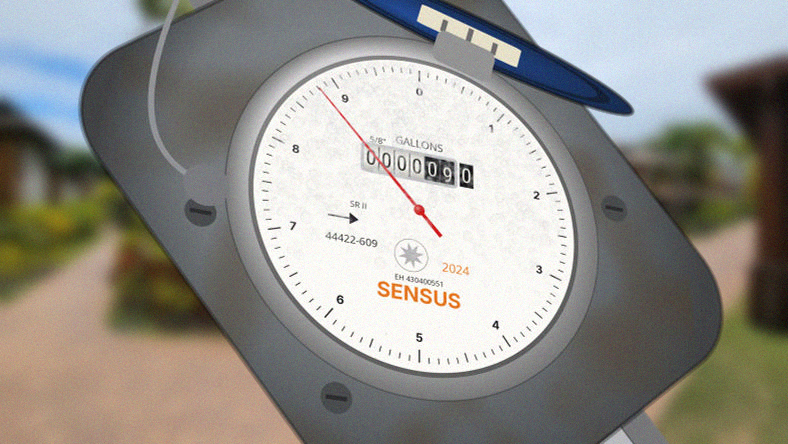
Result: 88.8,gal
